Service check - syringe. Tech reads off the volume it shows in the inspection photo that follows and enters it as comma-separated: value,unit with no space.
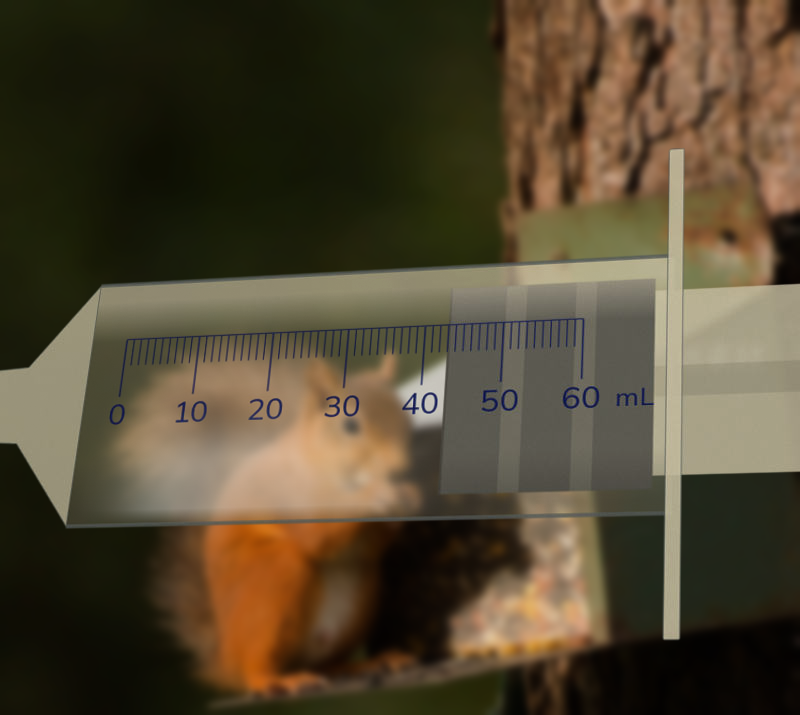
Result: 43,mL
